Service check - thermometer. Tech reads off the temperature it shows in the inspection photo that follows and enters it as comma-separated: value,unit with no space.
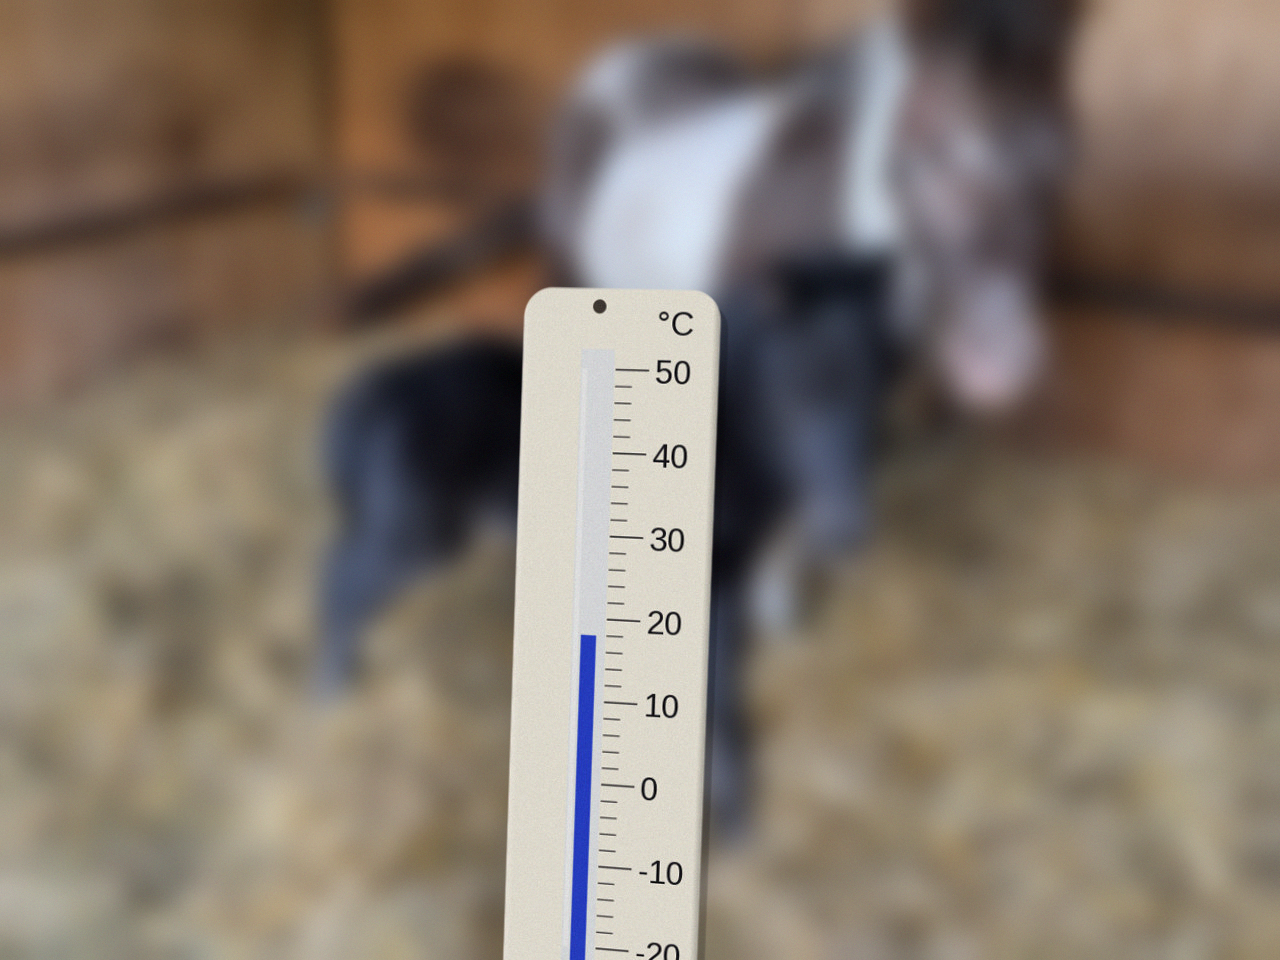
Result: 18,°C
